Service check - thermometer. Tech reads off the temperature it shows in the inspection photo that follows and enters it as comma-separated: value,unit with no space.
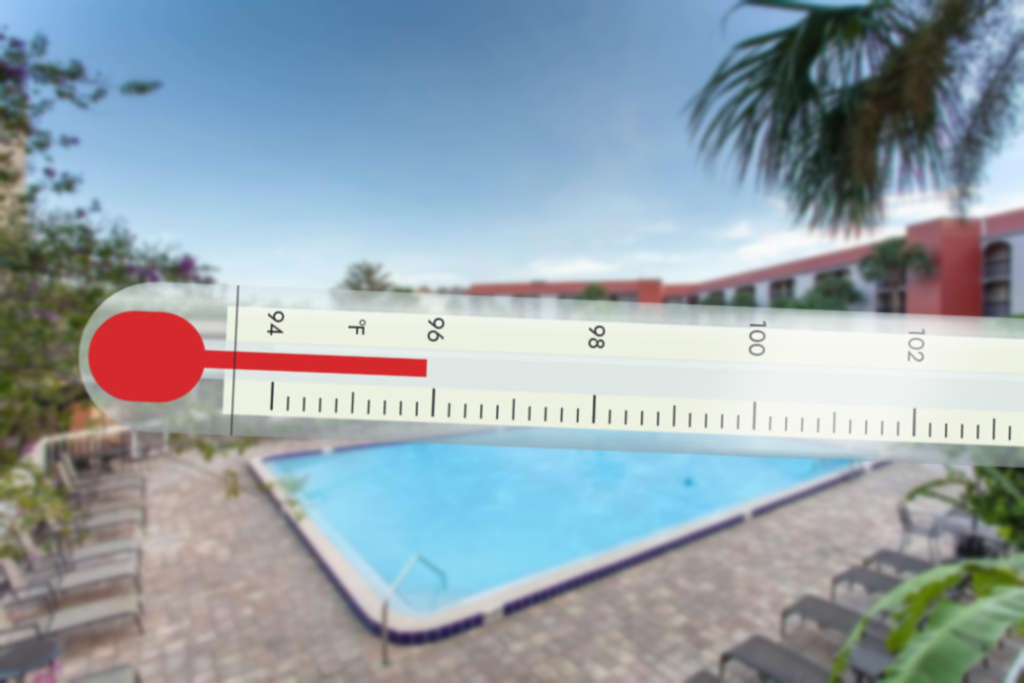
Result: 95.9,°F
